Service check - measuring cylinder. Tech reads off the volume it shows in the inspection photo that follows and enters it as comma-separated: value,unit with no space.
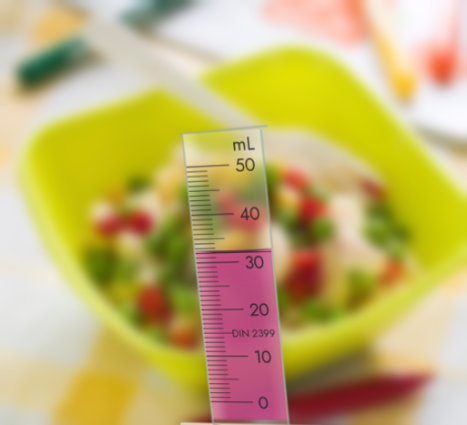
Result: 32,mL
